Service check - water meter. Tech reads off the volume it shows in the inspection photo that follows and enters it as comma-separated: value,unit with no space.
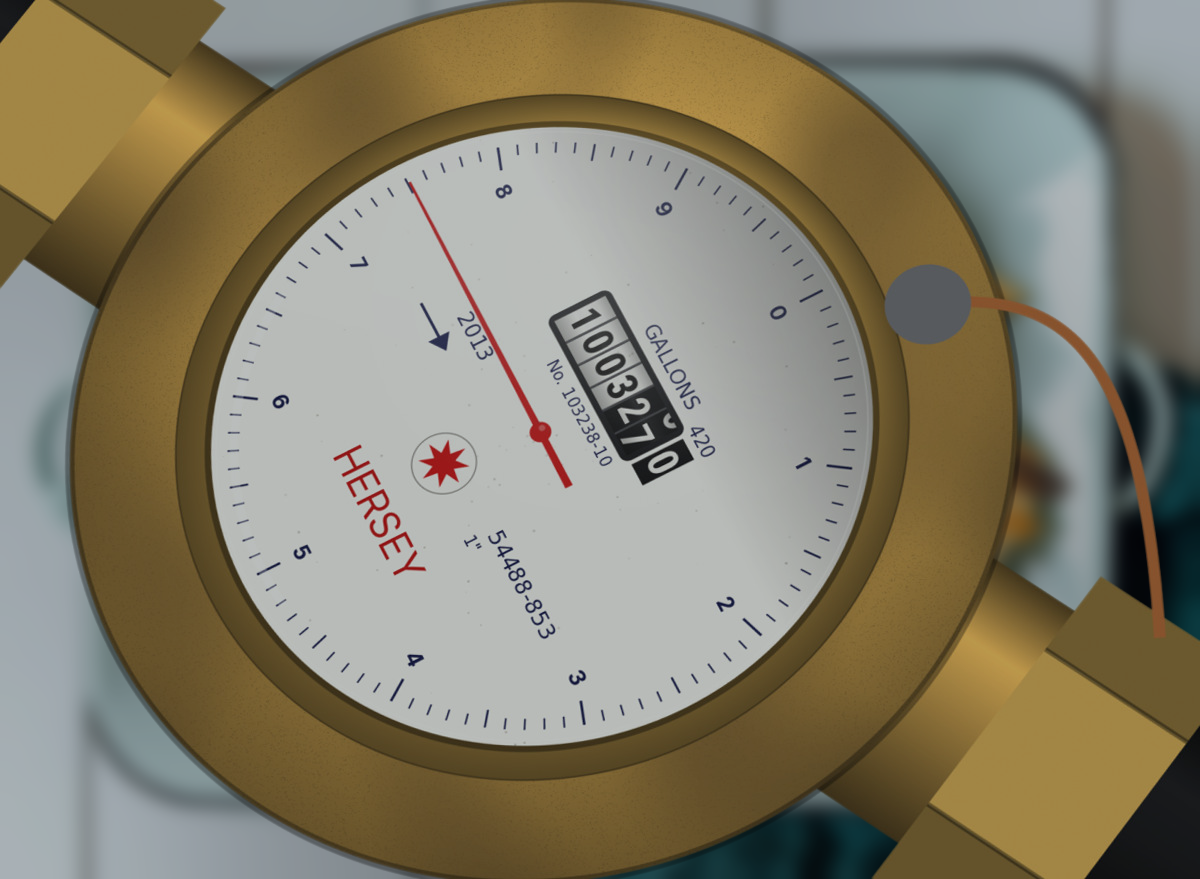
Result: 1003267.5,gal
